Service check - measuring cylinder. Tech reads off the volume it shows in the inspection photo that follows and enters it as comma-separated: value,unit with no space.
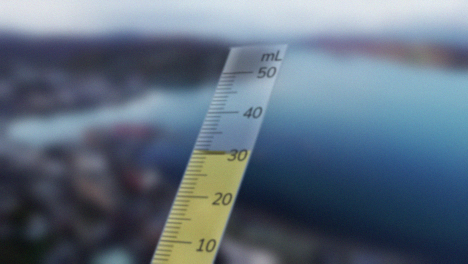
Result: 30,mL
